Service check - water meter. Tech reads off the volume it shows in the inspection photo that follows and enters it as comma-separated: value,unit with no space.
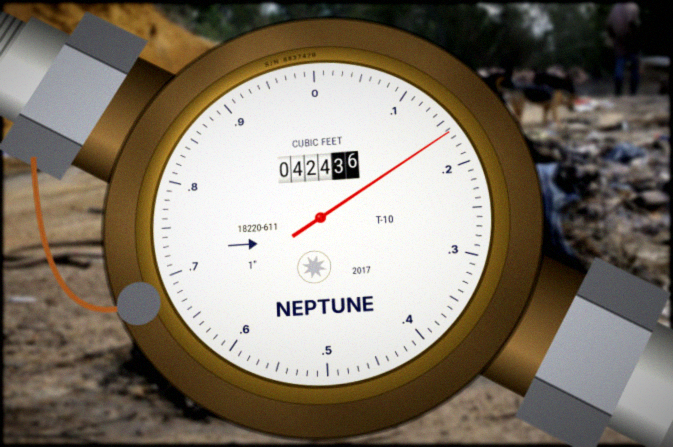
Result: 42436.16,ft³
